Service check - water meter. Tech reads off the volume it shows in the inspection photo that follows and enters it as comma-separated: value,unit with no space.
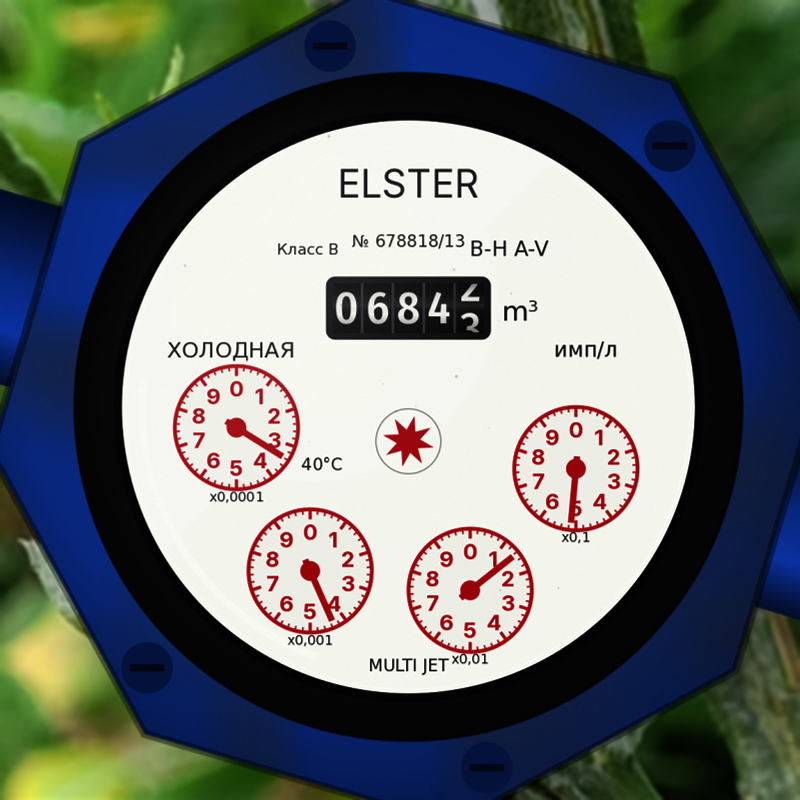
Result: 6842.5143,m³
